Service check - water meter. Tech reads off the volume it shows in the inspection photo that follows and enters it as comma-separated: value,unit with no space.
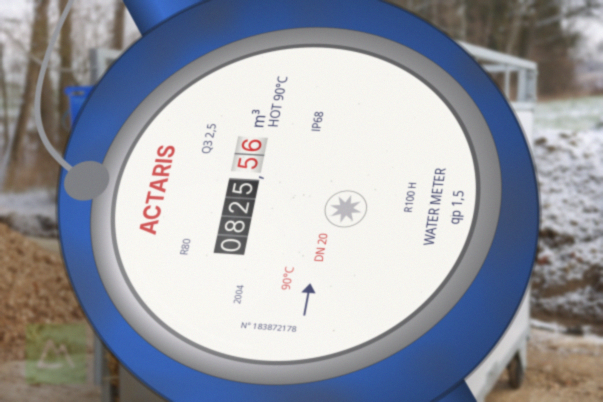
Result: 825.56,m³
